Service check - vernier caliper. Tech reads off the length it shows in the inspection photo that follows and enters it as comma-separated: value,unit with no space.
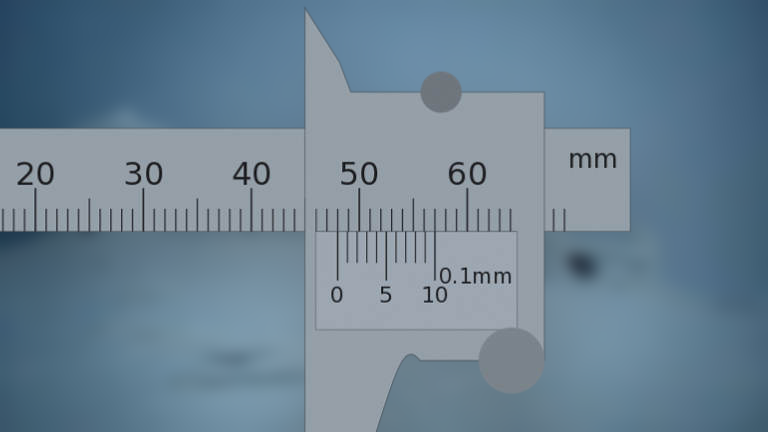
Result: 48.0,mm
